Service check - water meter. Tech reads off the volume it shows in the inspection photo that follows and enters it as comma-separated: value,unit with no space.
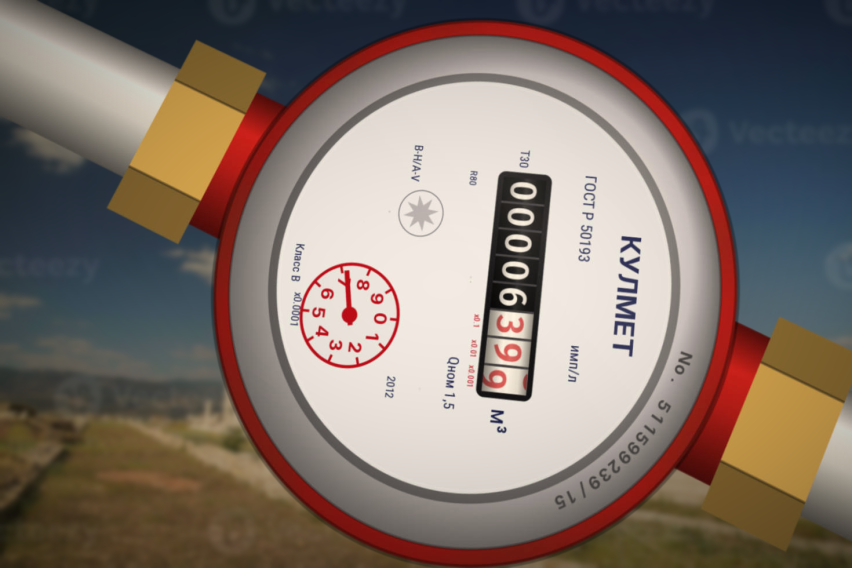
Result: 6.3987,m³
